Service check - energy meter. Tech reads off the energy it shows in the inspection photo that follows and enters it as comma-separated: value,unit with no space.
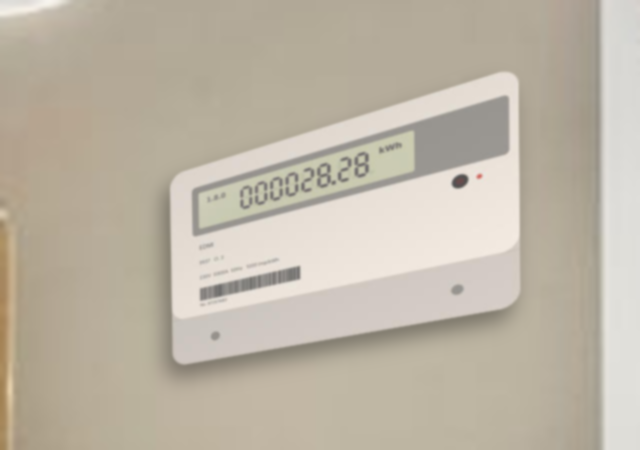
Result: 28.28,kWh
